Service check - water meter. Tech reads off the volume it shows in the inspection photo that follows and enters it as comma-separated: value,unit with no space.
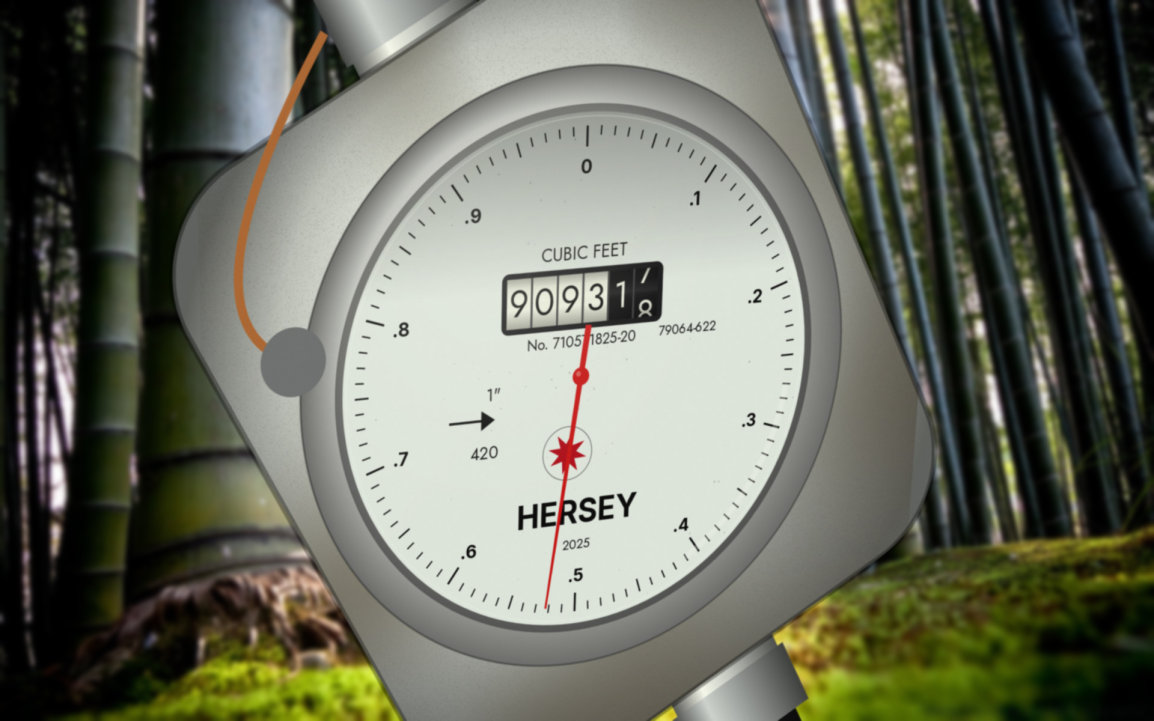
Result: 909317.52,ft³
